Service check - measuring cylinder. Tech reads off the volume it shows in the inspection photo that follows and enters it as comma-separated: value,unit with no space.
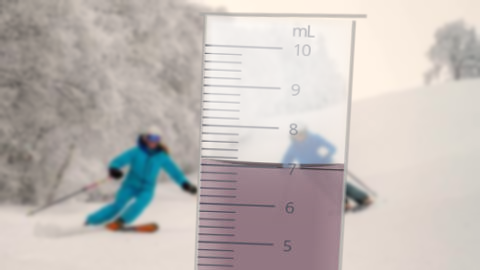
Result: 7,mL
